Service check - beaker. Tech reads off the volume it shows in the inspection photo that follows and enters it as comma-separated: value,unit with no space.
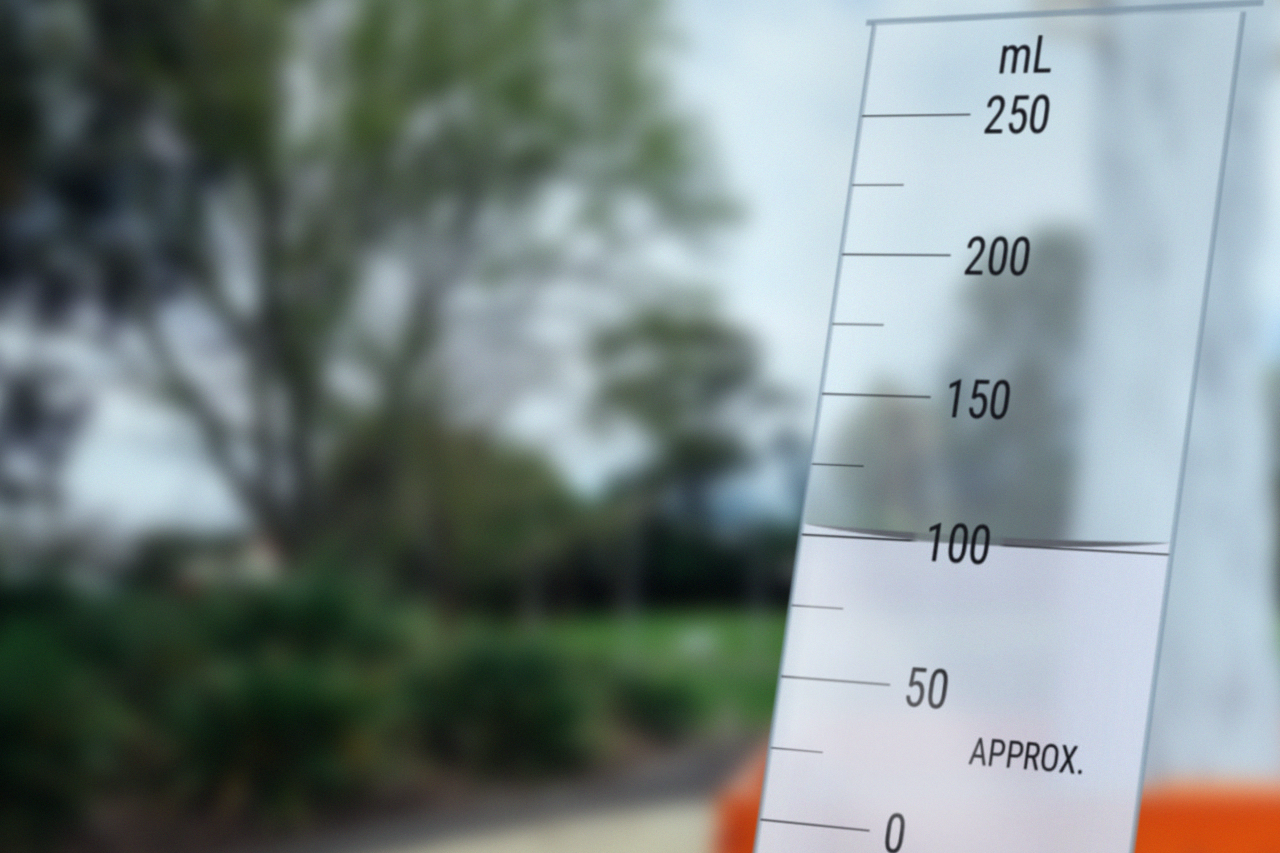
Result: 100,mL
